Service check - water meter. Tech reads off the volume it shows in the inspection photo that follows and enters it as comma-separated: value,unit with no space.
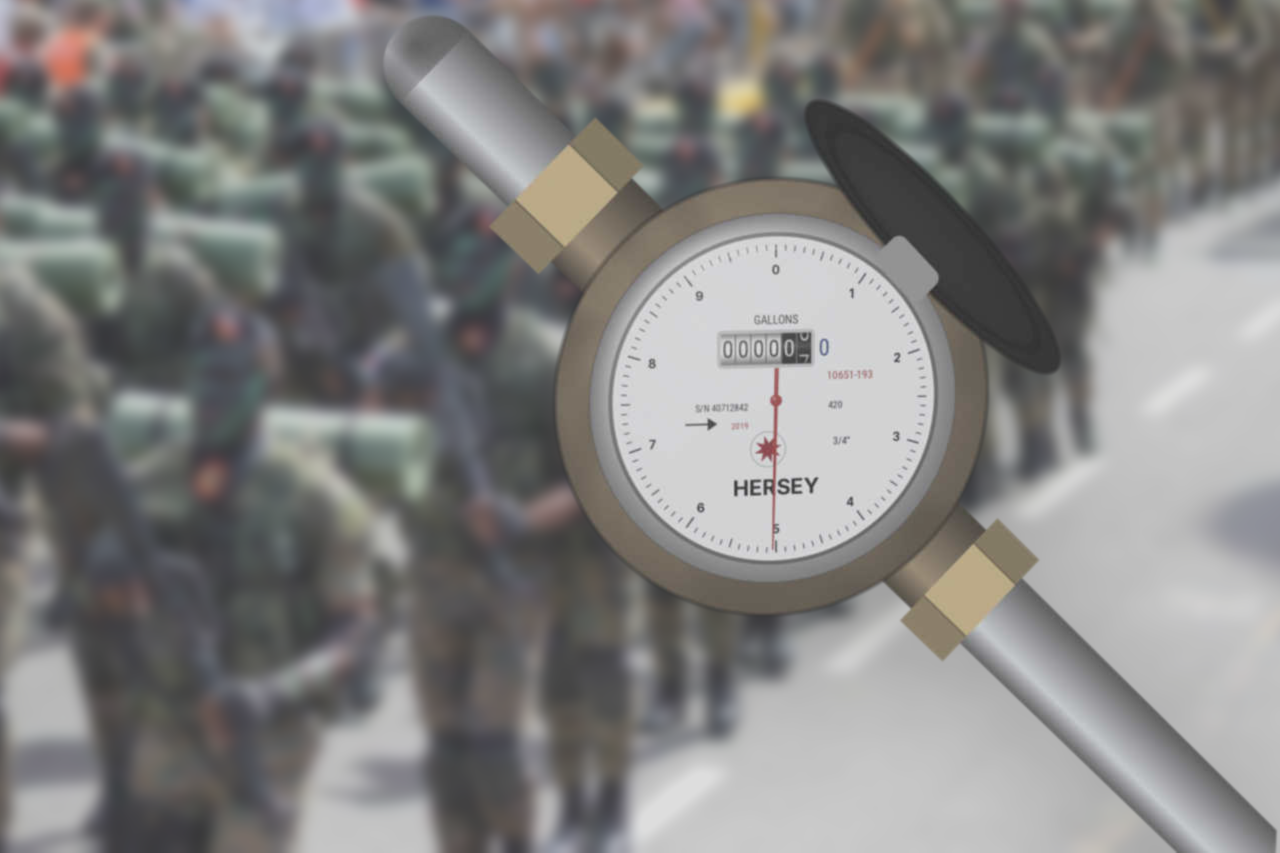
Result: 65.0,gal
